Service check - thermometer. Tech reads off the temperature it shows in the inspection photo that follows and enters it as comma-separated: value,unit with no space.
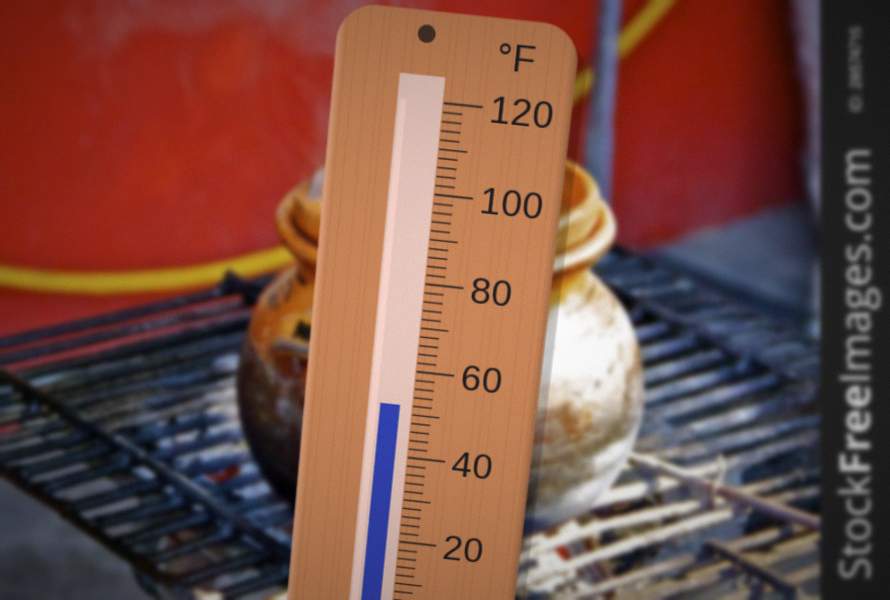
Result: 52,°F
